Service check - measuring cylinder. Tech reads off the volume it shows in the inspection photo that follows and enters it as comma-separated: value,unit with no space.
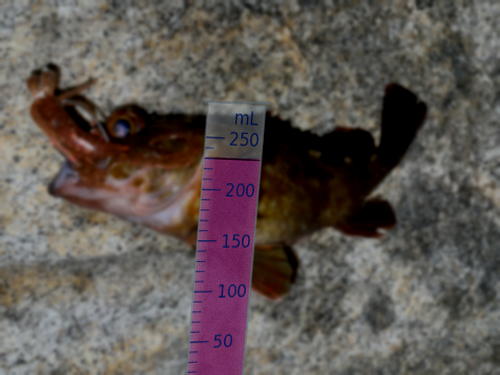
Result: 230,mL
